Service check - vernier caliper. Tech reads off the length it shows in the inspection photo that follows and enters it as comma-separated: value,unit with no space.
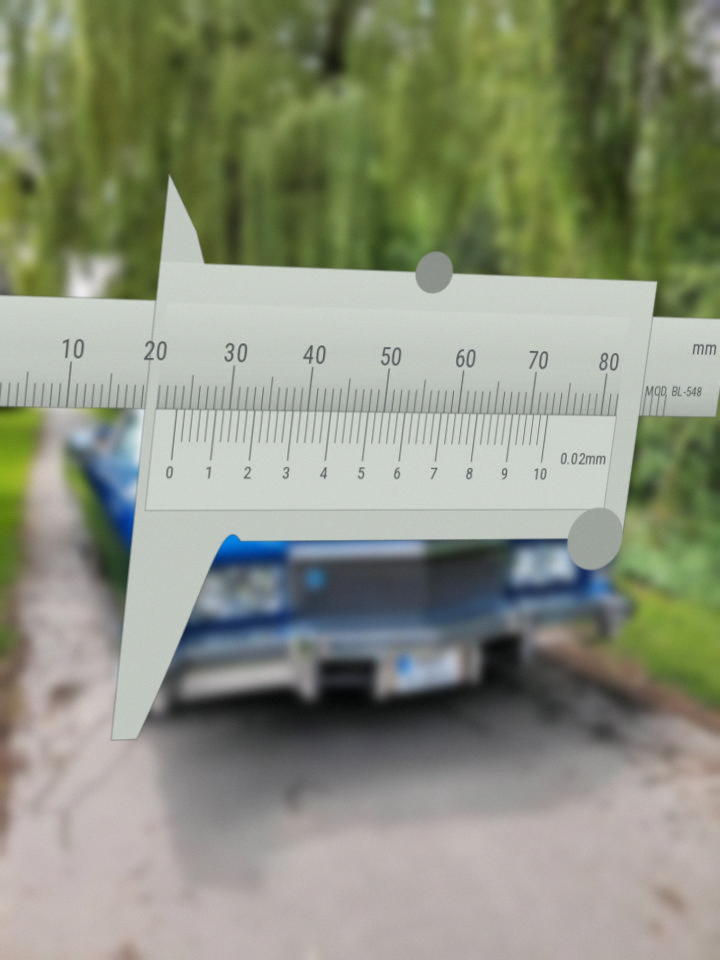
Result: 23.4,mm
